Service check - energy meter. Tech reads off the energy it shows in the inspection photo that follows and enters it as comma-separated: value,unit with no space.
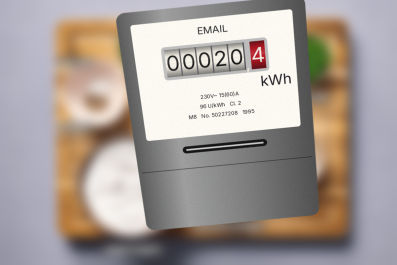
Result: 20.4,kWh
